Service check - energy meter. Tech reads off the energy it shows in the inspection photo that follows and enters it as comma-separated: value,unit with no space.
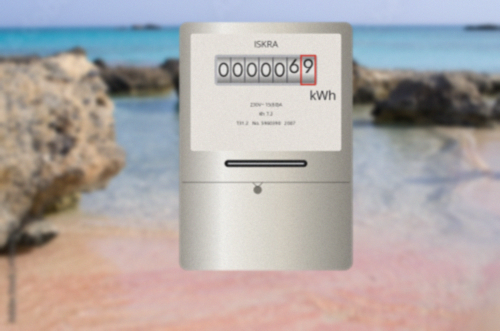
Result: 6.9,kWh
